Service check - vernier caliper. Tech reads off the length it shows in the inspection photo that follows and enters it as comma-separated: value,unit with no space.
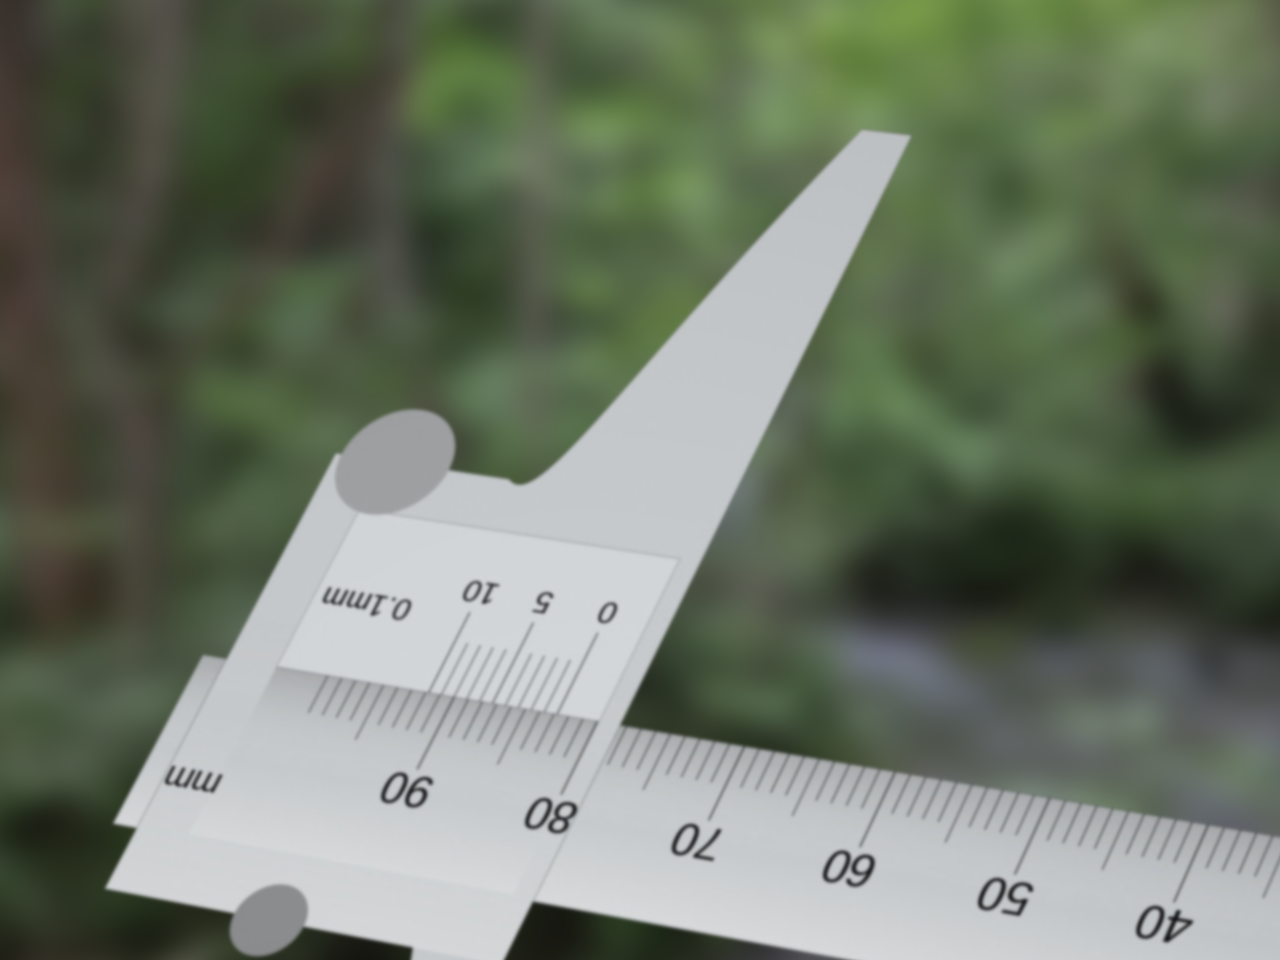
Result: 82.8,mm
